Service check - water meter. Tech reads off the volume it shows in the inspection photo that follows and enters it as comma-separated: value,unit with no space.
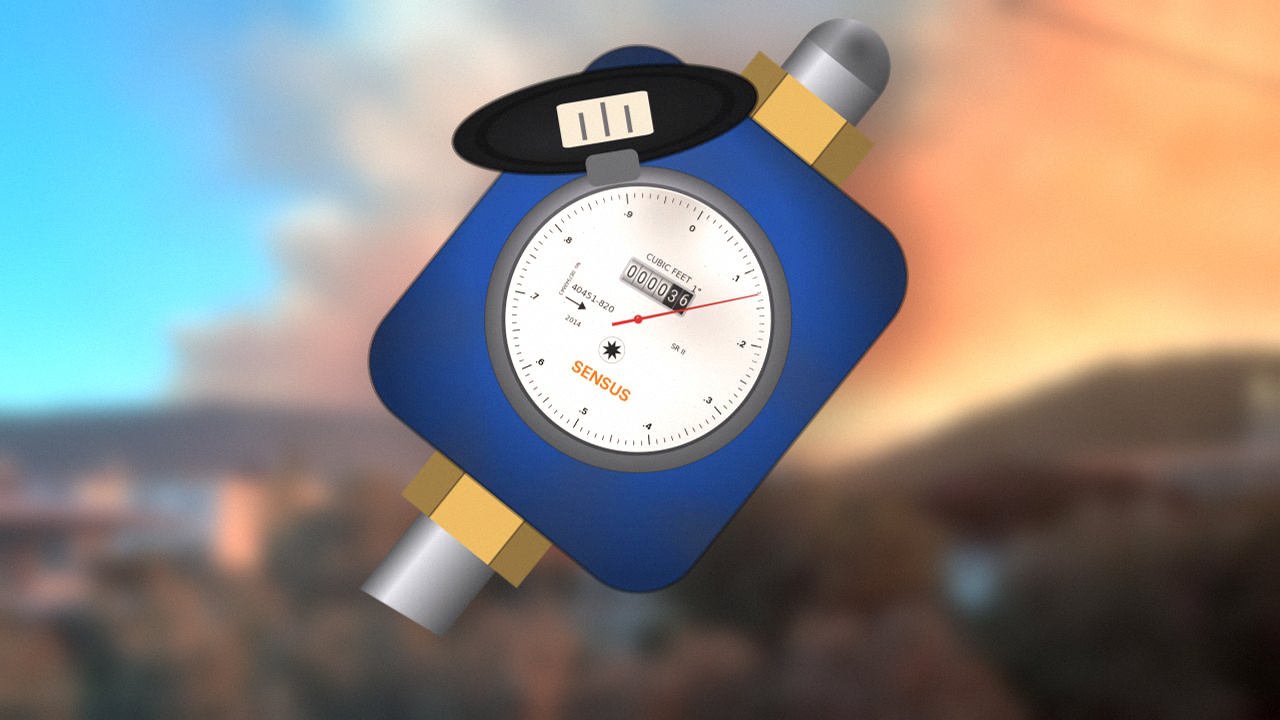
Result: 36.13,ft³
